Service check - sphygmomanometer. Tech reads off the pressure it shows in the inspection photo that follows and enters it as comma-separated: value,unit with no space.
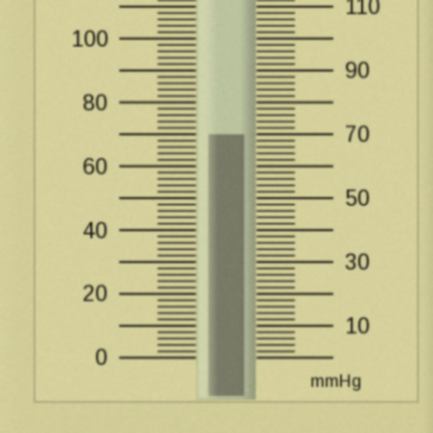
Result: 70,mmHg
